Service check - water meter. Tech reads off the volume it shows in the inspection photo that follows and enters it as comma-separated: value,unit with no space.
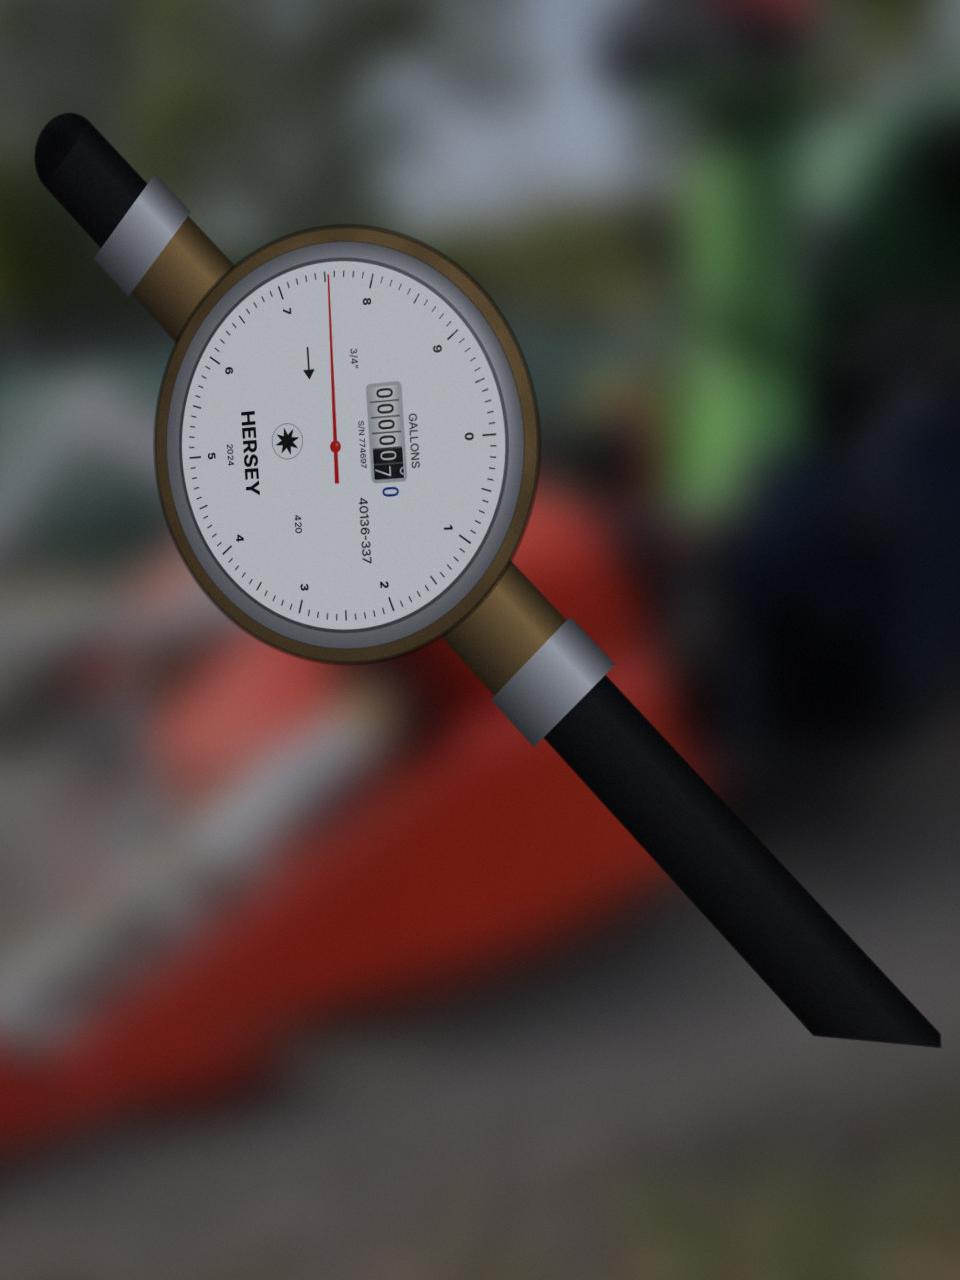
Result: 67.5,gal
